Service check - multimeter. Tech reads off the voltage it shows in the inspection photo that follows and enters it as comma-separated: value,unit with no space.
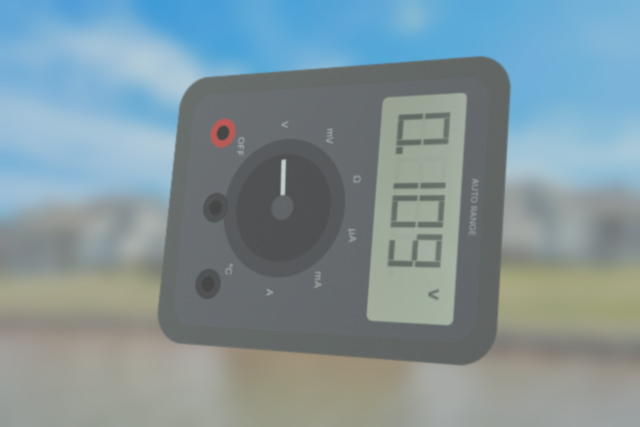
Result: 0.109,V
